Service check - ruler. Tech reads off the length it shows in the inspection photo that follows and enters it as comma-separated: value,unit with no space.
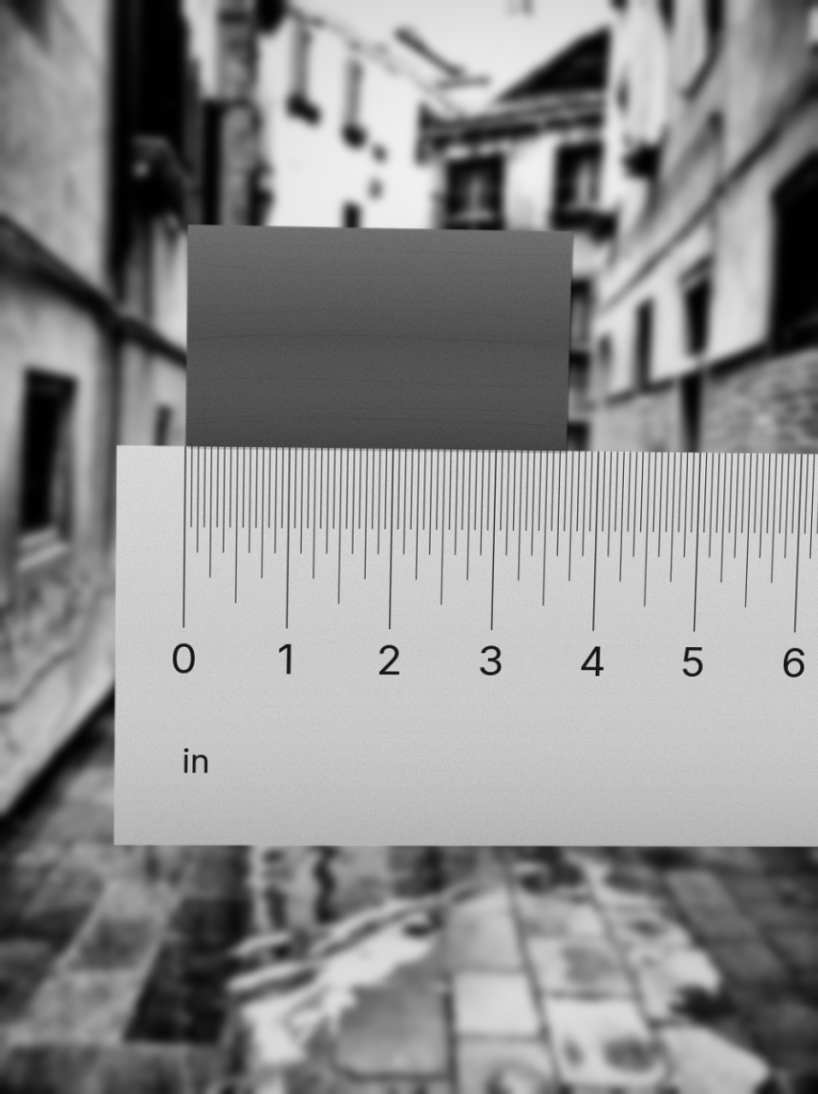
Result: 3.6875,in
